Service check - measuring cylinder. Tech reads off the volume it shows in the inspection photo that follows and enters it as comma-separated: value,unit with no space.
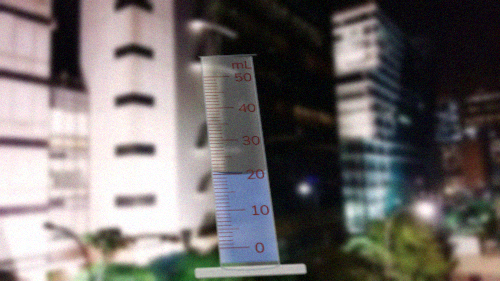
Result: 20,mL
